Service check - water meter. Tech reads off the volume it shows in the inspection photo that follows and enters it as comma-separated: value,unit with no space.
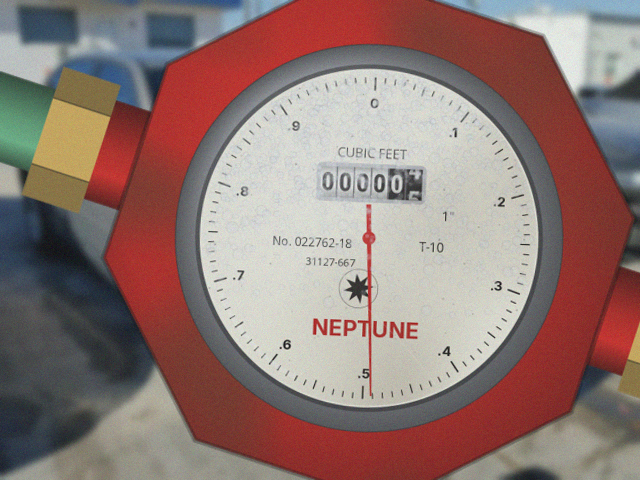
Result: 4.49,ft³
